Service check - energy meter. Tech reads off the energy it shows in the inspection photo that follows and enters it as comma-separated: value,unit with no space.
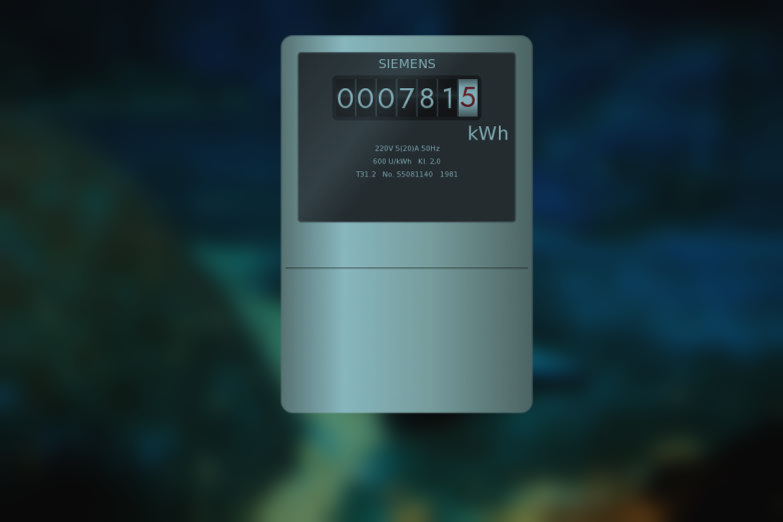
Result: 781.5,kWh
